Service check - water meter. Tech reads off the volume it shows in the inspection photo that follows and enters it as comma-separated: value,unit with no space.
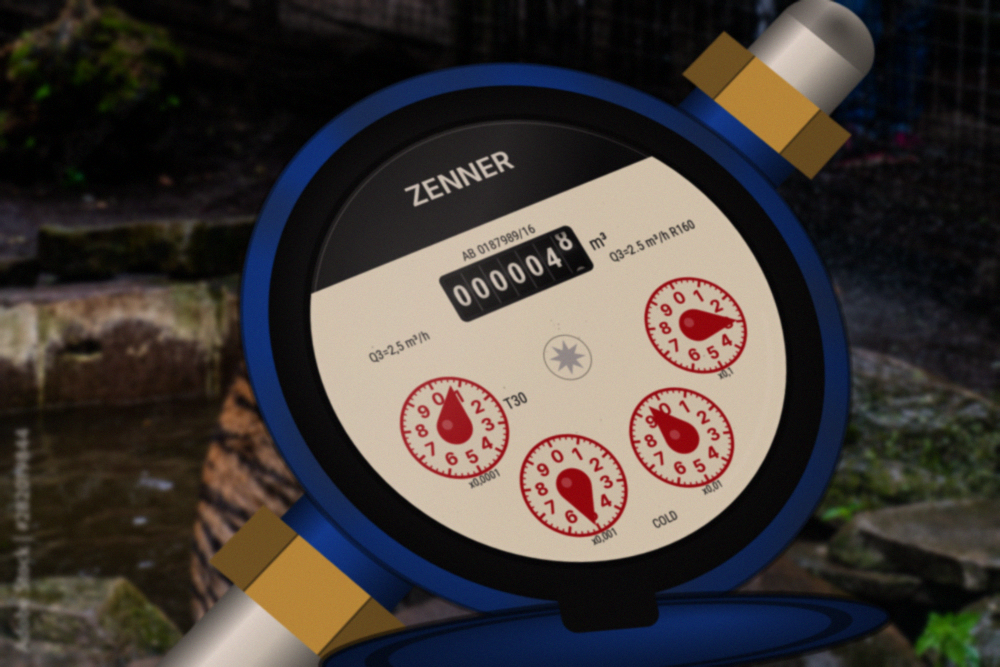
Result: 48.2950,m³
